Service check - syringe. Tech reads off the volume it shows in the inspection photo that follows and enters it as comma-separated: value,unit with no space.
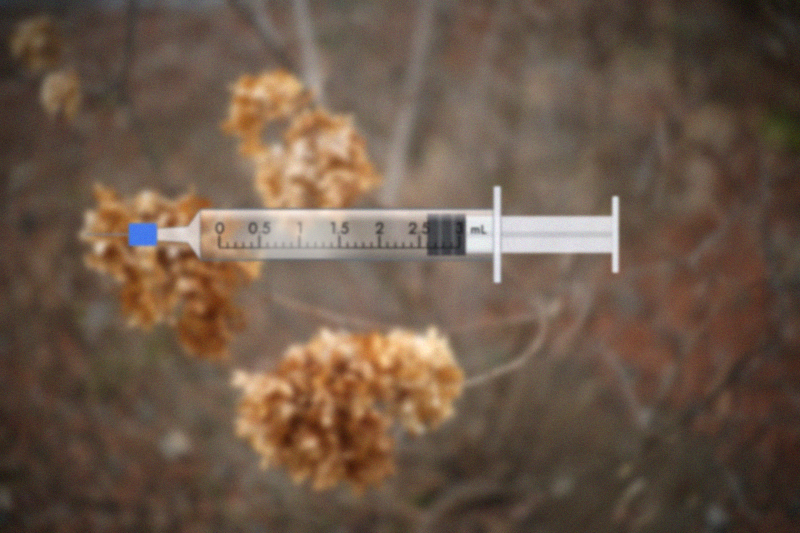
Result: 2.6,mL
